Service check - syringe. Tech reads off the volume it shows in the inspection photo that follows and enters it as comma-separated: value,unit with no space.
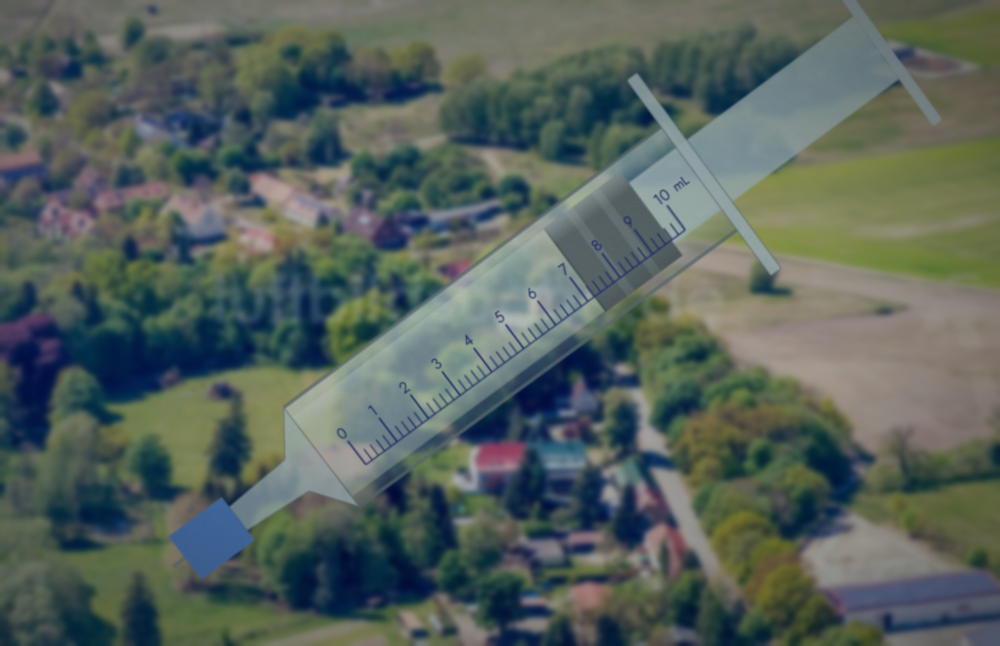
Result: 7.2,mL
